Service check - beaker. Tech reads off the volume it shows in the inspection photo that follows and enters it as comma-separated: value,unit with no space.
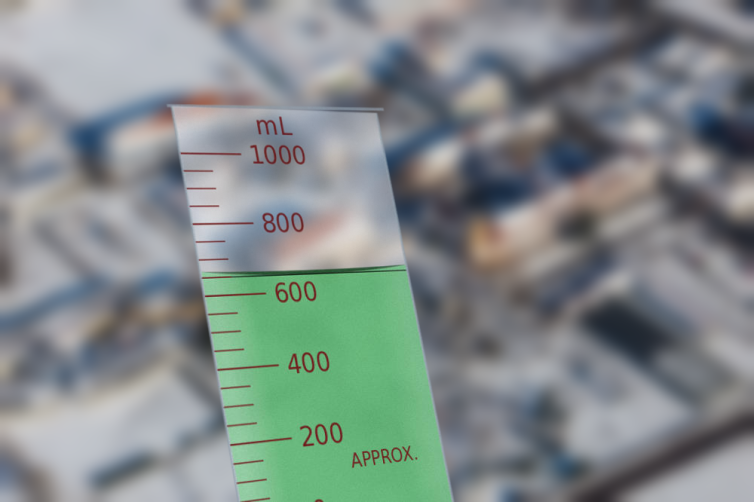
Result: 650,mL
